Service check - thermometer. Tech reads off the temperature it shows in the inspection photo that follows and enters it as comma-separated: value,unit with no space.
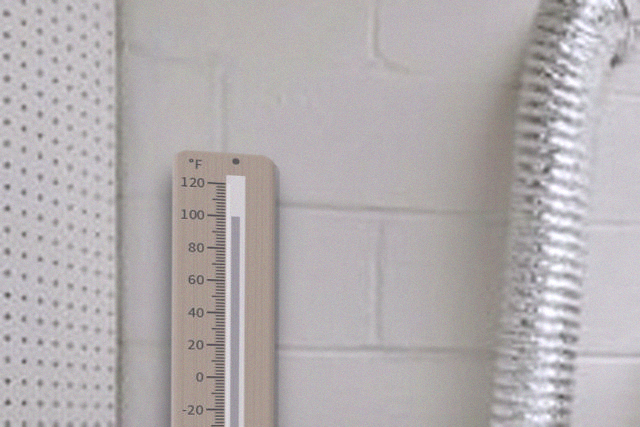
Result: 100,°F
